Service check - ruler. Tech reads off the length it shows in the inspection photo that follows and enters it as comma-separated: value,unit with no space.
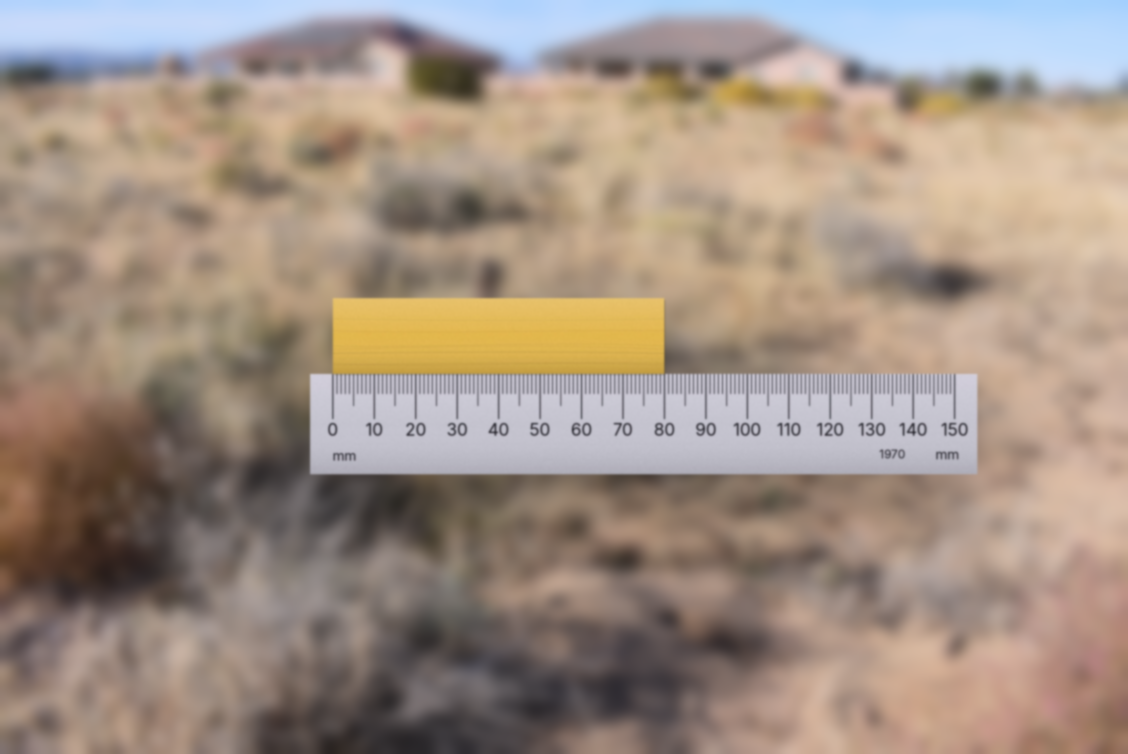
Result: 80,mm
